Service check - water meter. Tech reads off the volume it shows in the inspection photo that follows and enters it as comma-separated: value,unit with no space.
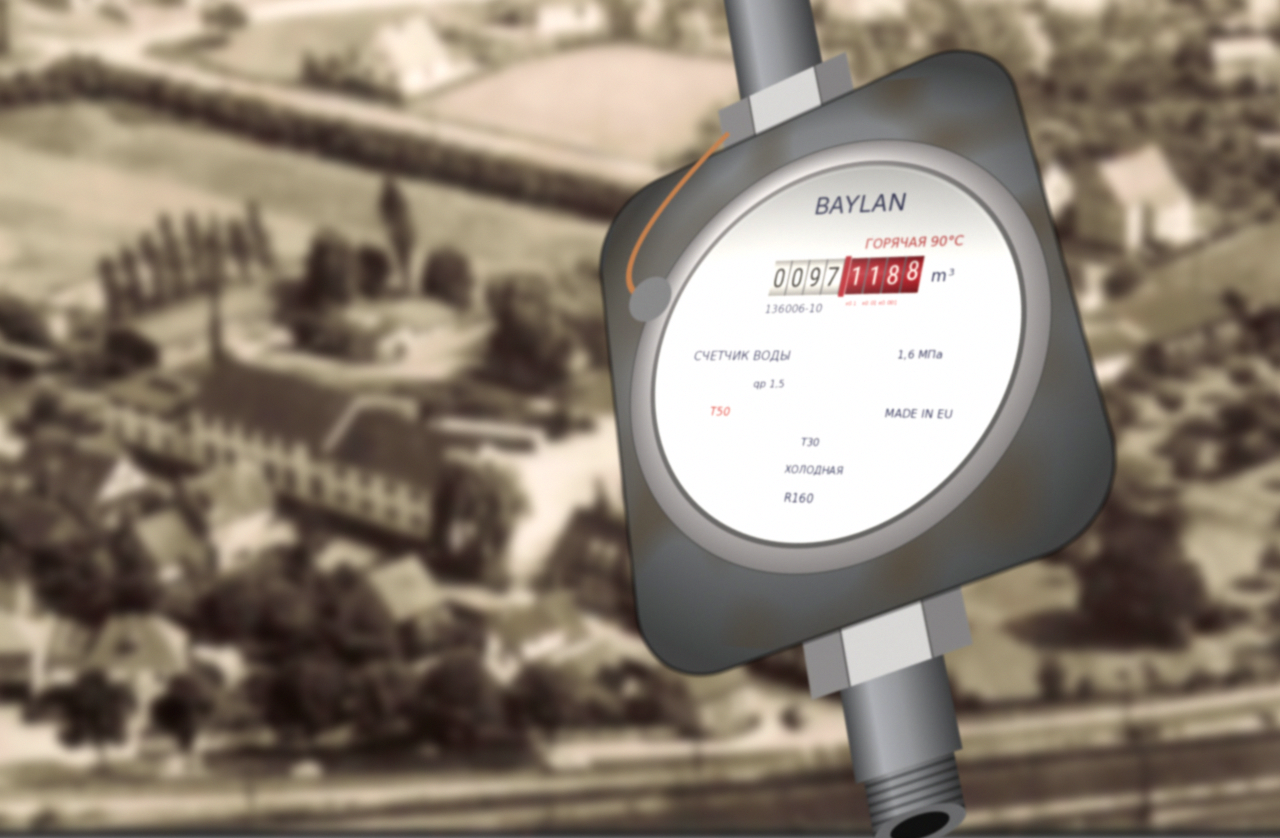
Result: 97.1188,m³
